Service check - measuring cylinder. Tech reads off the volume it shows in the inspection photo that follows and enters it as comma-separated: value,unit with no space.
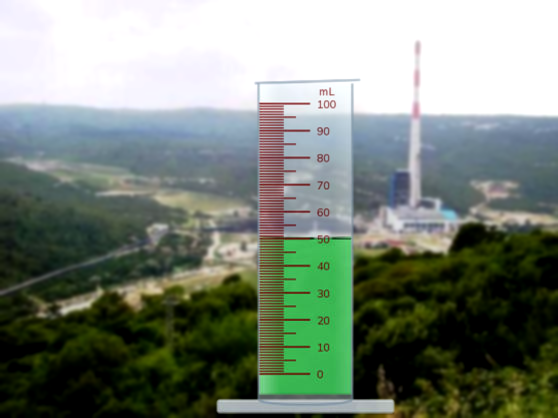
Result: 50,mL
